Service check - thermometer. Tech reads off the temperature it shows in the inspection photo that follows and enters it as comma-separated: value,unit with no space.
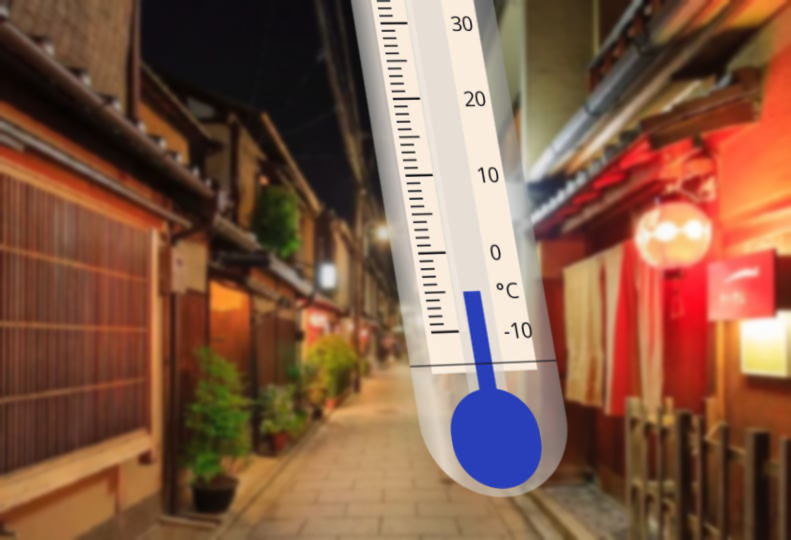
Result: -5,°C
